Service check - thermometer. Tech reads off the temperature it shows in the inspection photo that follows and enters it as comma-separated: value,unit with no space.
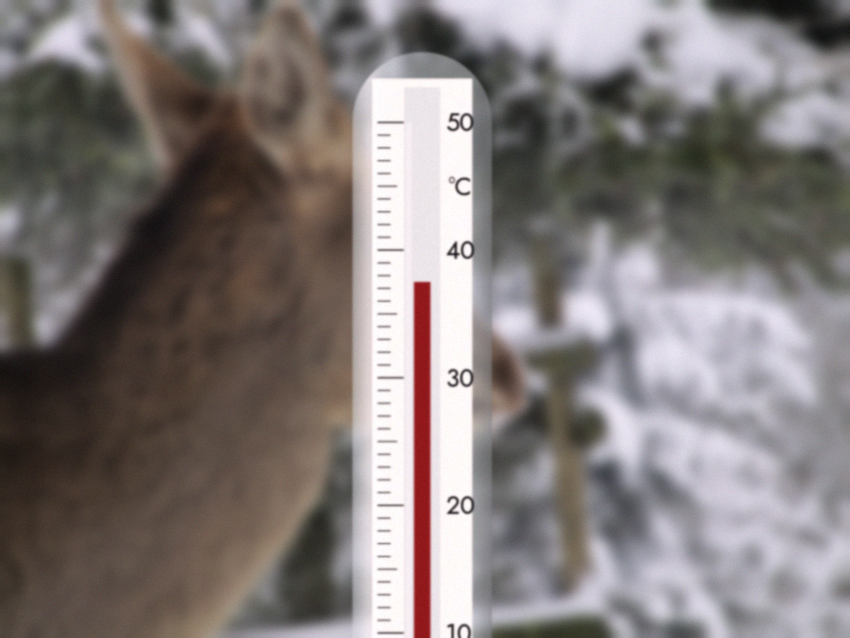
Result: 37.5,°C
